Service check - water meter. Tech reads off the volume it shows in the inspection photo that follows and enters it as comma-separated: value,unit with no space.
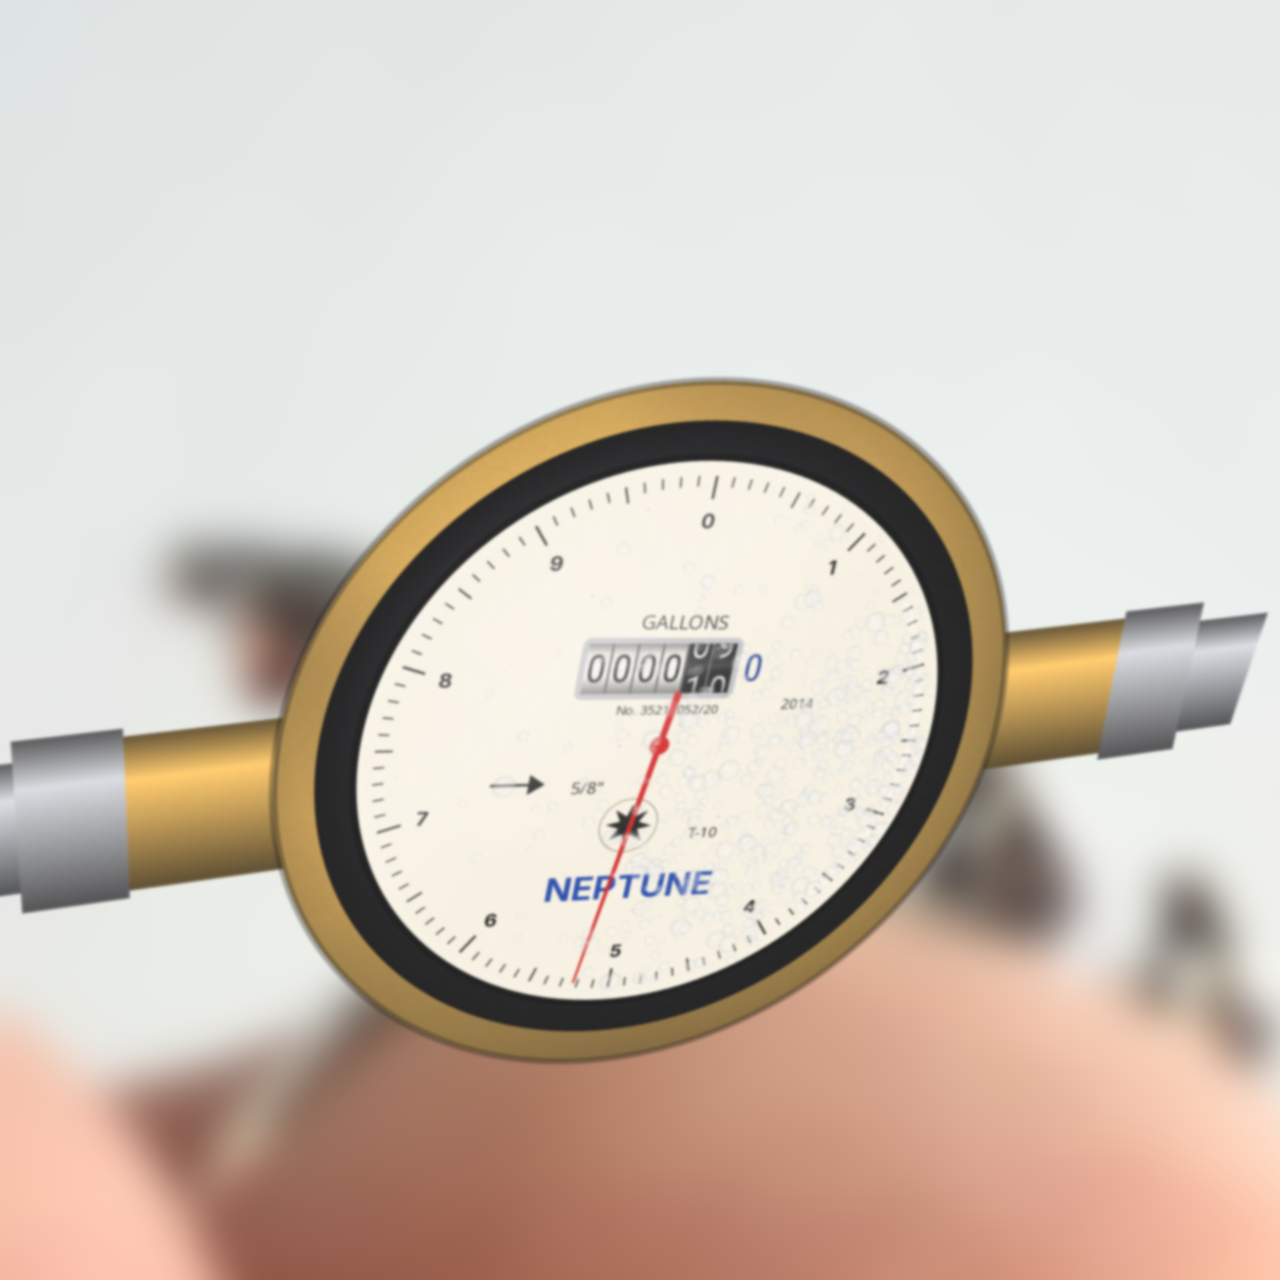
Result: 95.2,gal
